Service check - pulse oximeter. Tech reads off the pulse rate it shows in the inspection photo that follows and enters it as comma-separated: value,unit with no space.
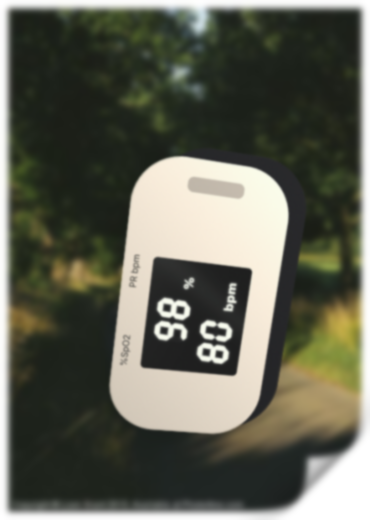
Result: 80,bpm
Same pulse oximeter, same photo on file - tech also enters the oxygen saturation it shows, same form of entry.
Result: 98,%
